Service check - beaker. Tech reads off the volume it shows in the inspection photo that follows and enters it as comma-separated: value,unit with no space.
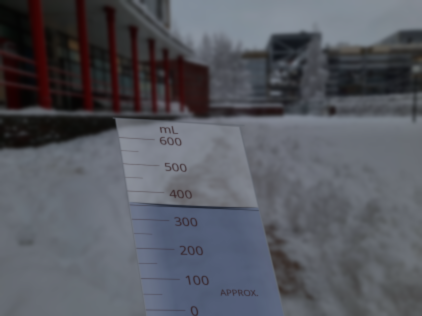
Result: 350,mL
